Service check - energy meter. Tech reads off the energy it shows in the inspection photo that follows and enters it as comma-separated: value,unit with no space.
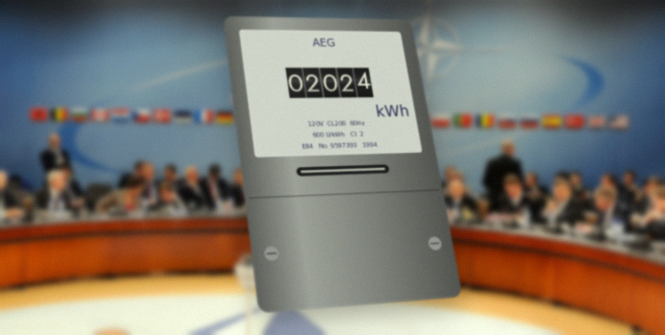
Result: 2024,kWh
